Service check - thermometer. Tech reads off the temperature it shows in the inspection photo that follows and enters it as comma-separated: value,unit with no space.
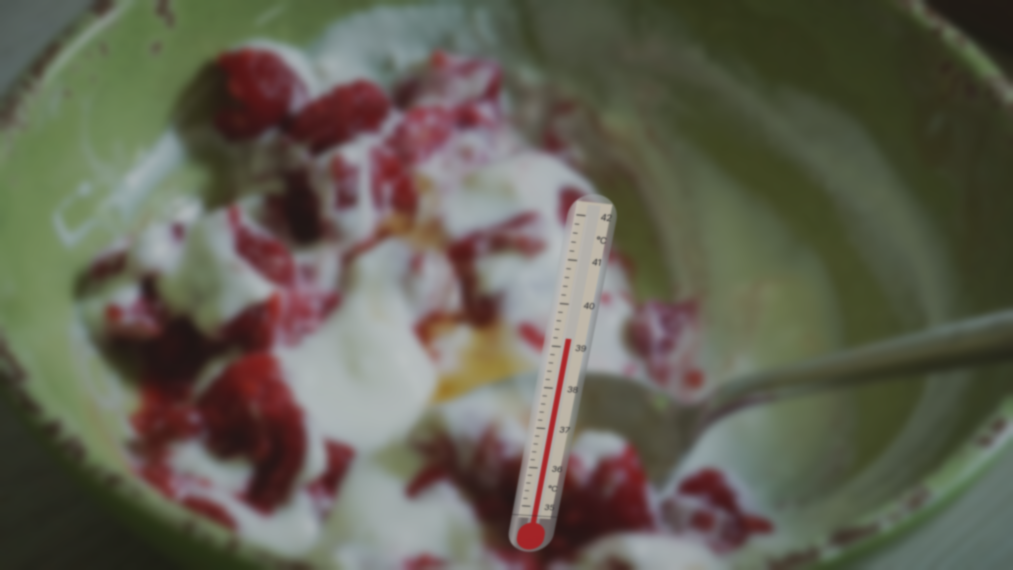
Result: 39.2,°C
